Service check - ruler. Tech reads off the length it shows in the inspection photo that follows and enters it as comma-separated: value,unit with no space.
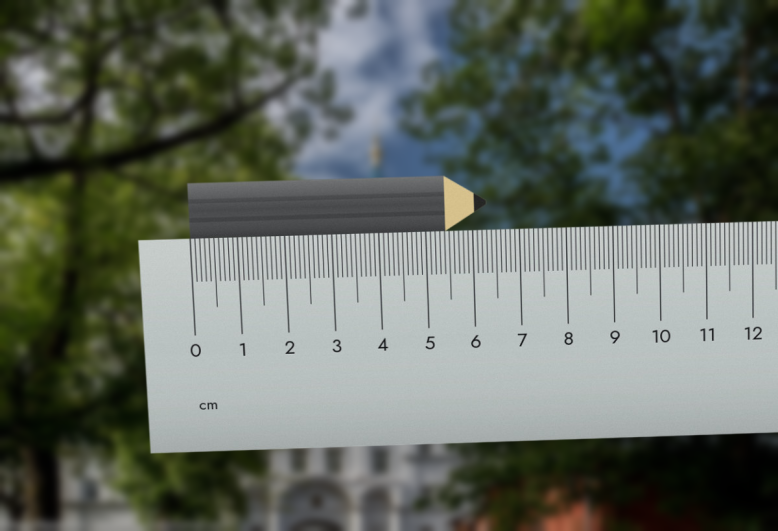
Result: 6.3,cm
